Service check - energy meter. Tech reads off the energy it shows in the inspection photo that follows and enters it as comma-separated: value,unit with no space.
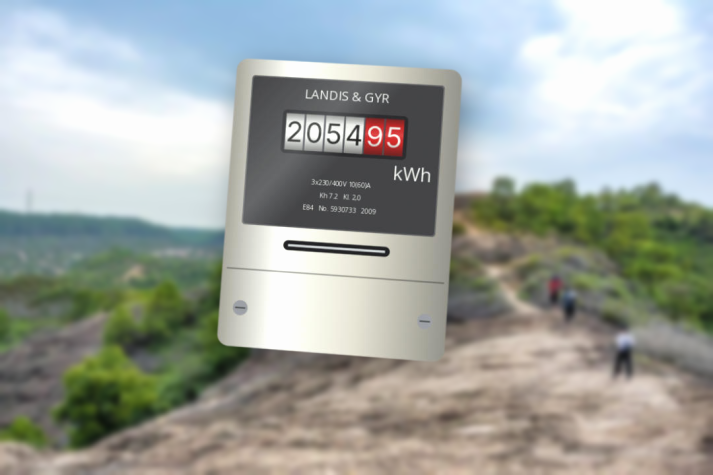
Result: 2054.95,kWh
